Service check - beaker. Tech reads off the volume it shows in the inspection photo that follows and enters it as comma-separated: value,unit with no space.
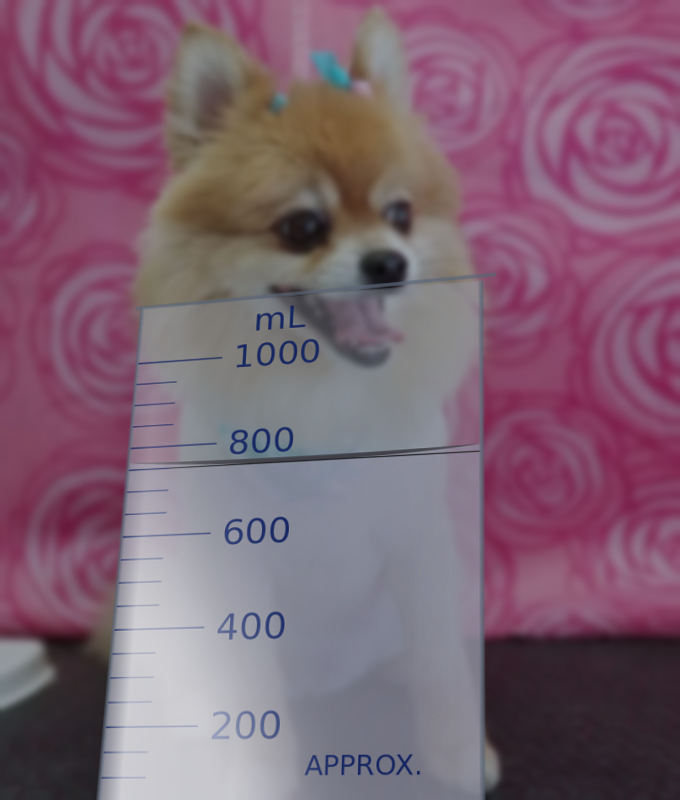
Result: 750,mL
